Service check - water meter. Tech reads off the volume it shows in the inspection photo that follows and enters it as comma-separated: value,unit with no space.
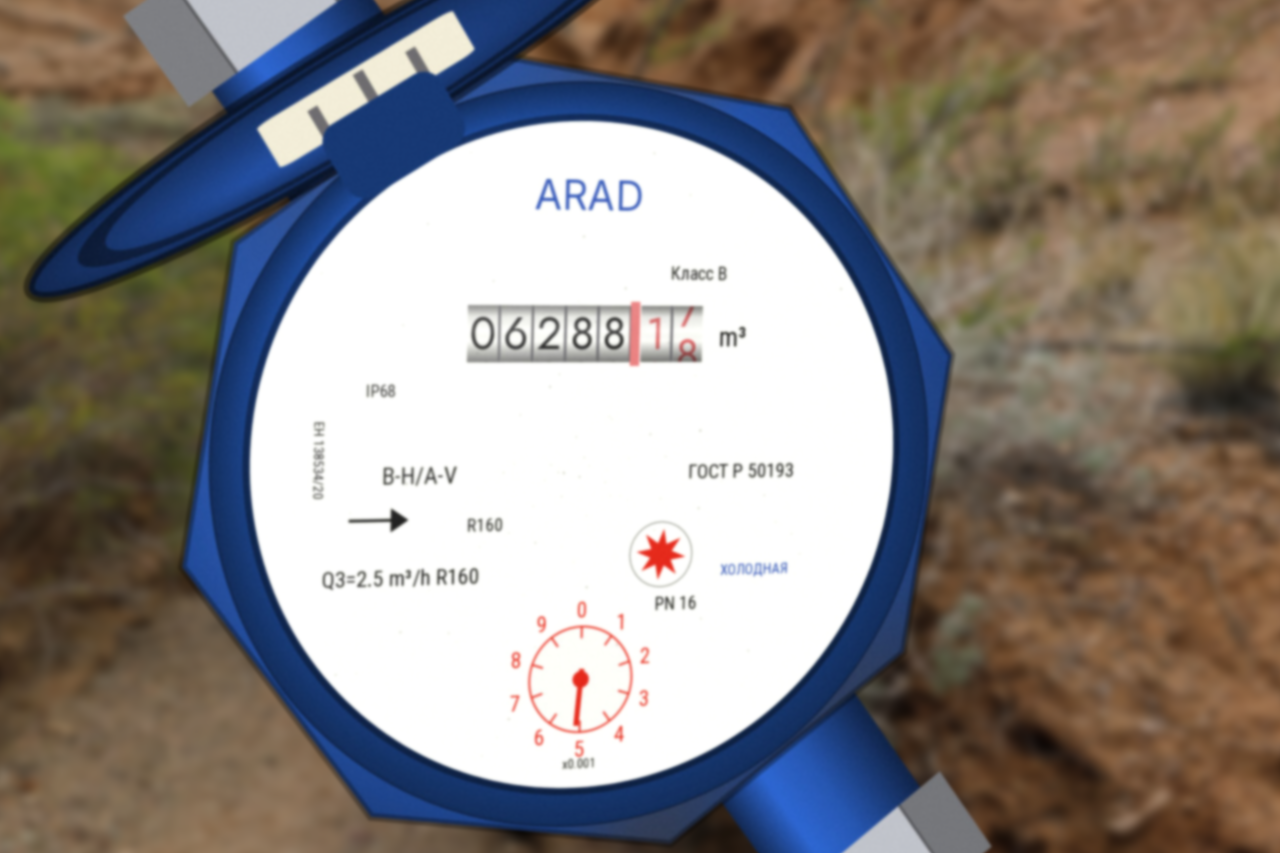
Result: 6288.175,m³
